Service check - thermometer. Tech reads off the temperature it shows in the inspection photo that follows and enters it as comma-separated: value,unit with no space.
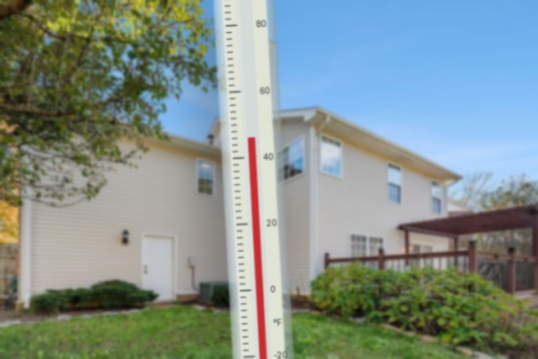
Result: 46,°F
